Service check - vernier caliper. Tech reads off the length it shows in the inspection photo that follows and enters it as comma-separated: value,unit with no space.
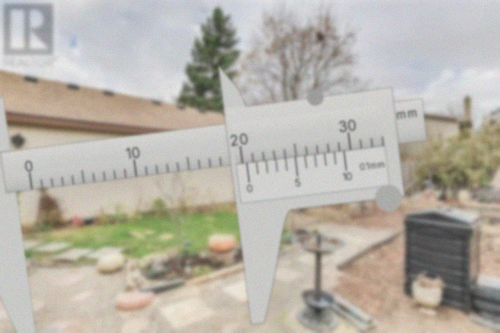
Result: 20.4,mm
